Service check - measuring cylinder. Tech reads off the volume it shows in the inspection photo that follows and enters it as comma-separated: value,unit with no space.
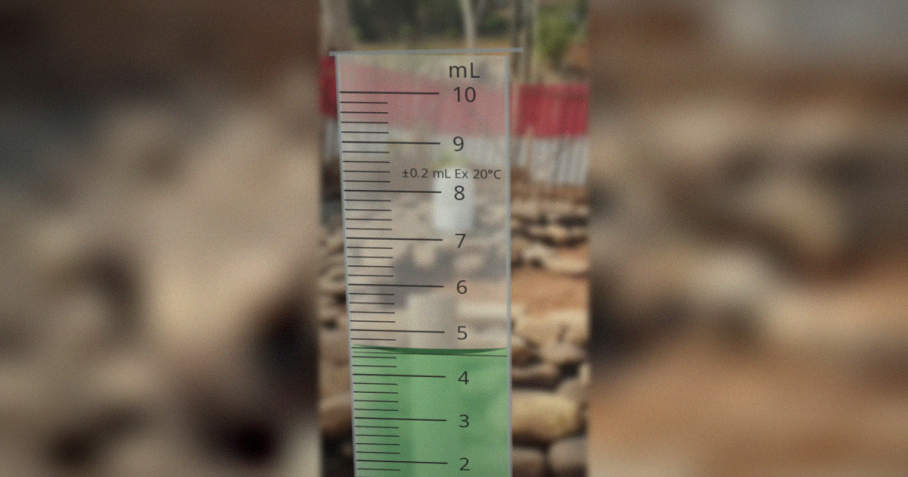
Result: 4.5,mL
